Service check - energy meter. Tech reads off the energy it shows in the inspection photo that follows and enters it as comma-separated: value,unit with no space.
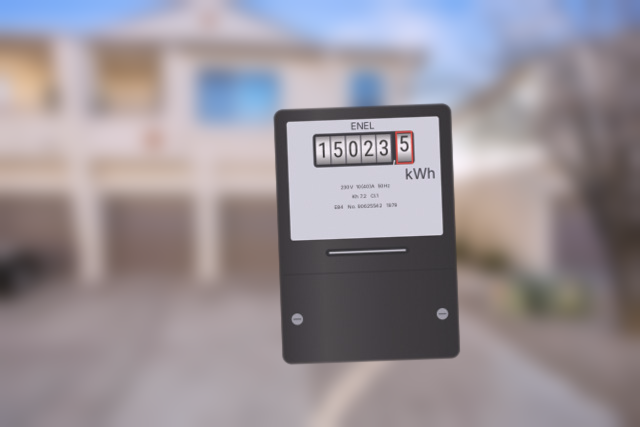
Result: 15023.5,kWh
